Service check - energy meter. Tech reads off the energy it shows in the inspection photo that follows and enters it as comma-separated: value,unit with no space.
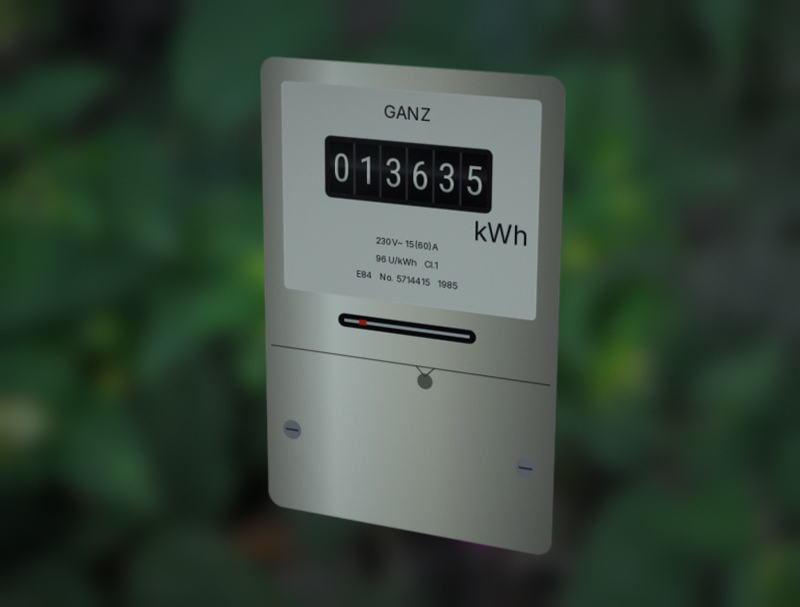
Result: 13635,kWh
